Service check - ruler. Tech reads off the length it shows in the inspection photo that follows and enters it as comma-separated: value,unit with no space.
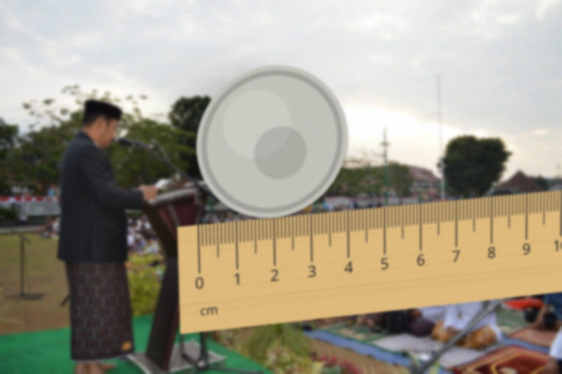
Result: 4,cm
